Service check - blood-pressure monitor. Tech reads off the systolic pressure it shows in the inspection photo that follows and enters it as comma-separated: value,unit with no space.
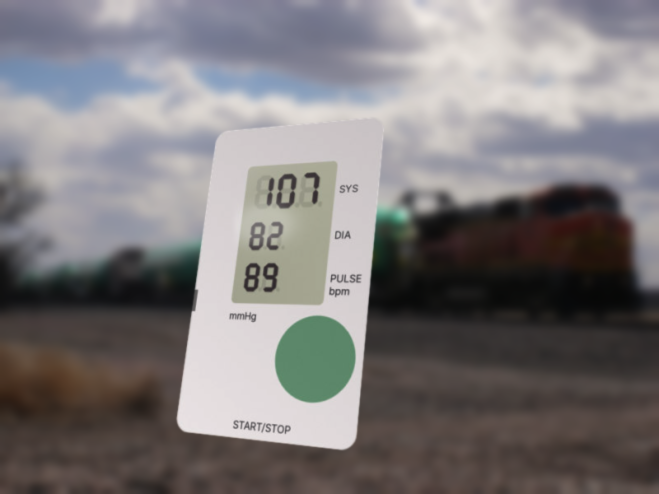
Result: 107,mmHg
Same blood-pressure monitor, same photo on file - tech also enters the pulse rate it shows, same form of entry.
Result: 89,bpm
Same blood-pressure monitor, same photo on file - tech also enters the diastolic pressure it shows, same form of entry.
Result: 82,mmHg
